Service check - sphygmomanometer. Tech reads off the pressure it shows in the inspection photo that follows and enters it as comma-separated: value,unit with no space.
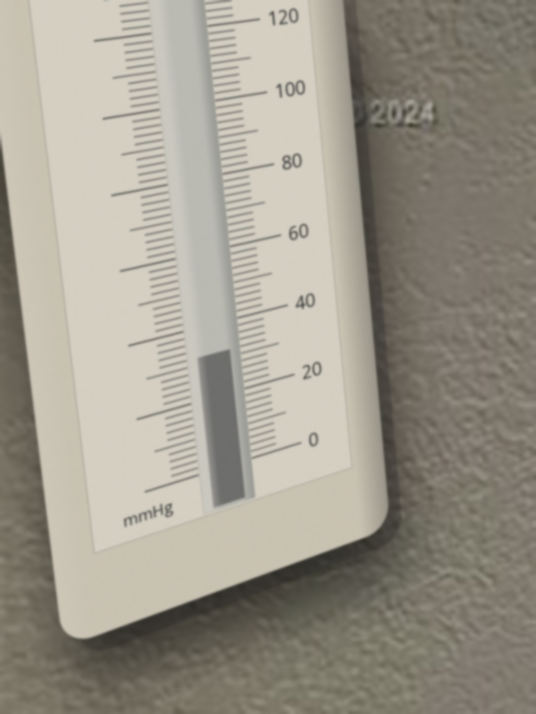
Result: 32,mmHg
